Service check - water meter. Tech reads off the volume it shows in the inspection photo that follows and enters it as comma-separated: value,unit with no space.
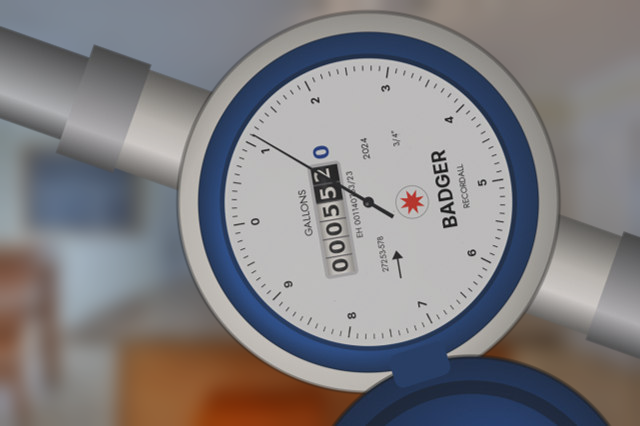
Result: 5521.1,gal
